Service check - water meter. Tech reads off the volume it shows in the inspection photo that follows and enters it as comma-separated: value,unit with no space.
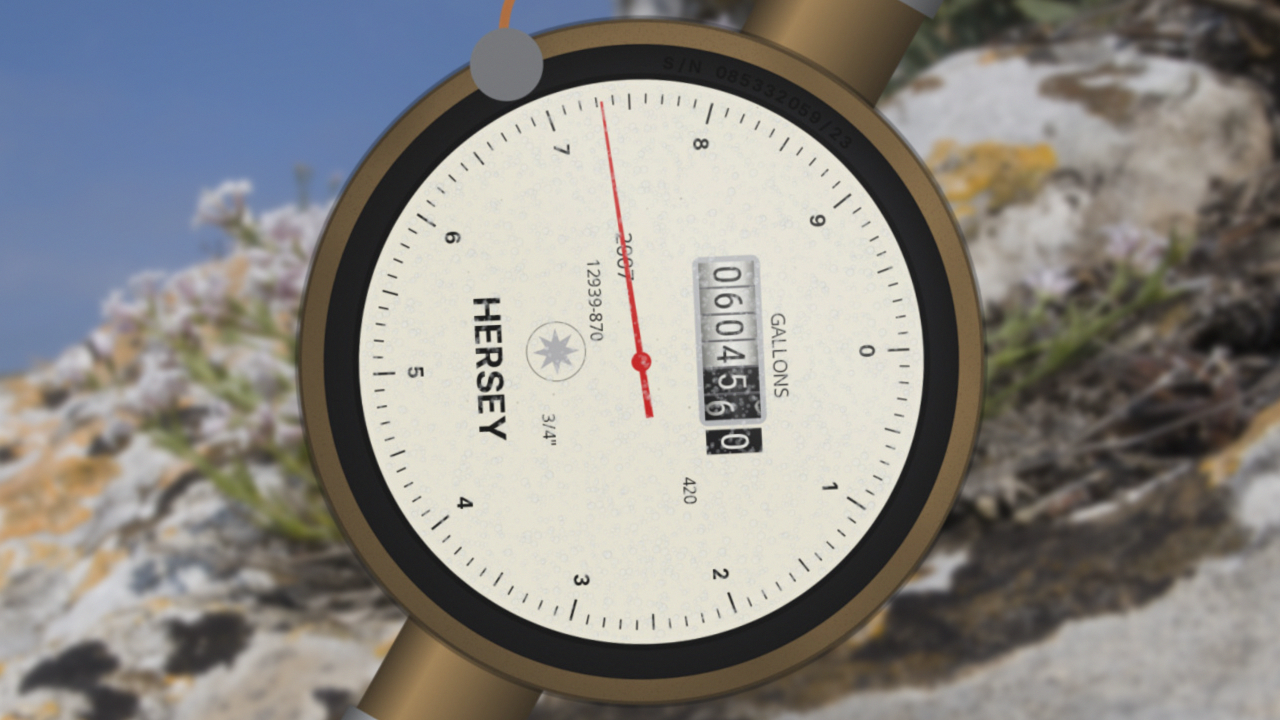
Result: 604557.3,gal
